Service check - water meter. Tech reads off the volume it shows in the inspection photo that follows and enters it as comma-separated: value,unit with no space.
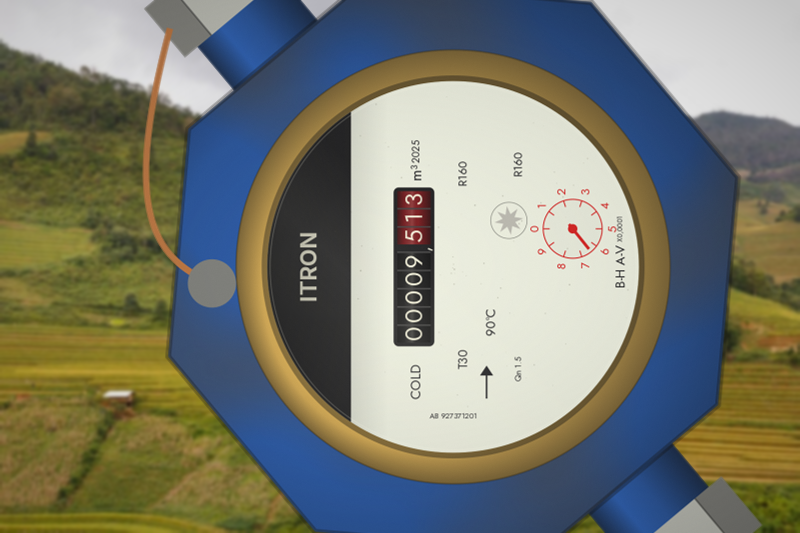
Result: 9.5136,m³
